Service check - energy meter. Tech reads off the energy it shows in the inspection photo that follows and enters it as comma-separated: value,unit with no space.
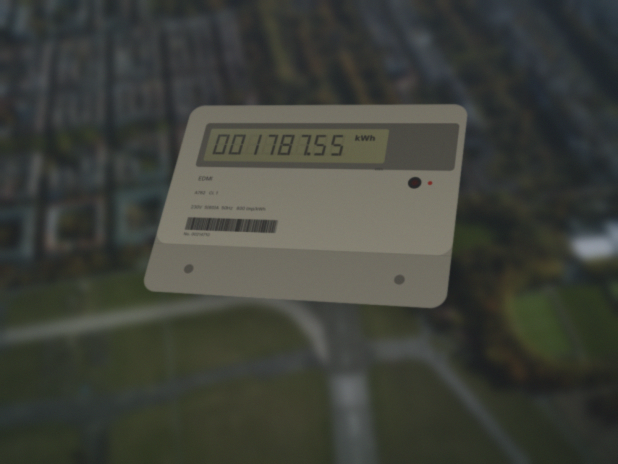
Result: 1787.55,kWh
